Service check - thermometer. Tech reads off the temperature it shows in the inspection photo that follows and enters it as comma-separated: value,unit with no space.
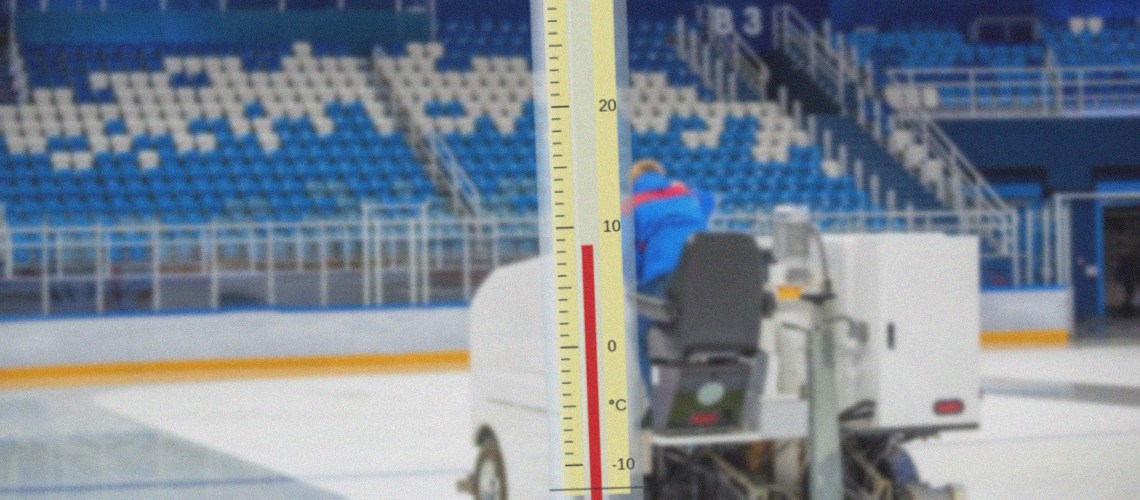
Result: 8.5,°C
